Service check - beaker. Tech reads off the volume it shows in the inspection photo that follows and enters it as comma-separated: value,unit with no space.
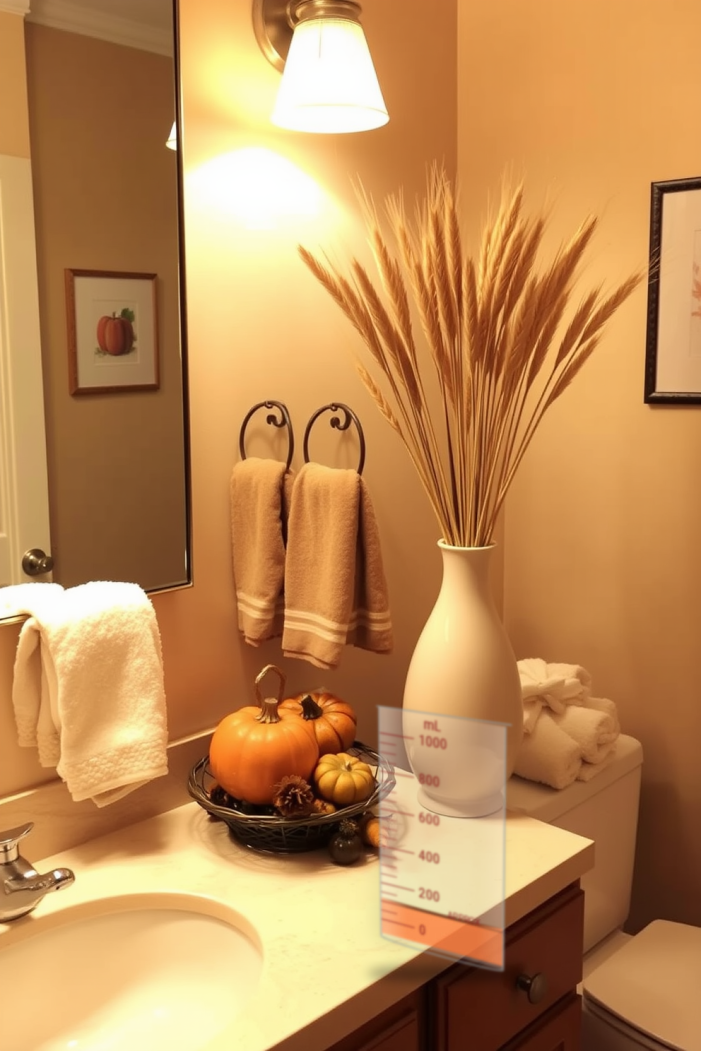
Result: 100,mL
